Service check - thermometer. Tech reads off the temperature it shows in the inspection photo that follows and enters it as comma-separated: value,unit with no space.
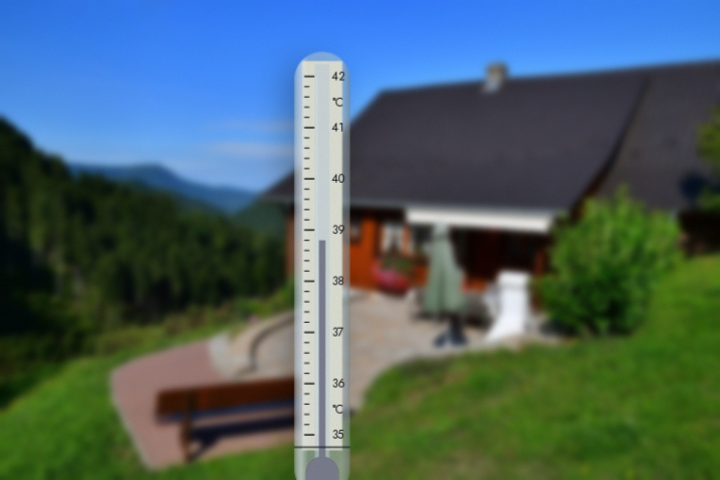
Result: 38.8,°C
